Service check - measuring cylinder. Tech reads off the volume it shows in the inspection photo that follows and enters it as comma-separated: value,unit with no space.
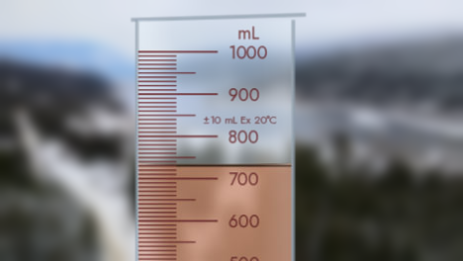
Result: 730,mL
